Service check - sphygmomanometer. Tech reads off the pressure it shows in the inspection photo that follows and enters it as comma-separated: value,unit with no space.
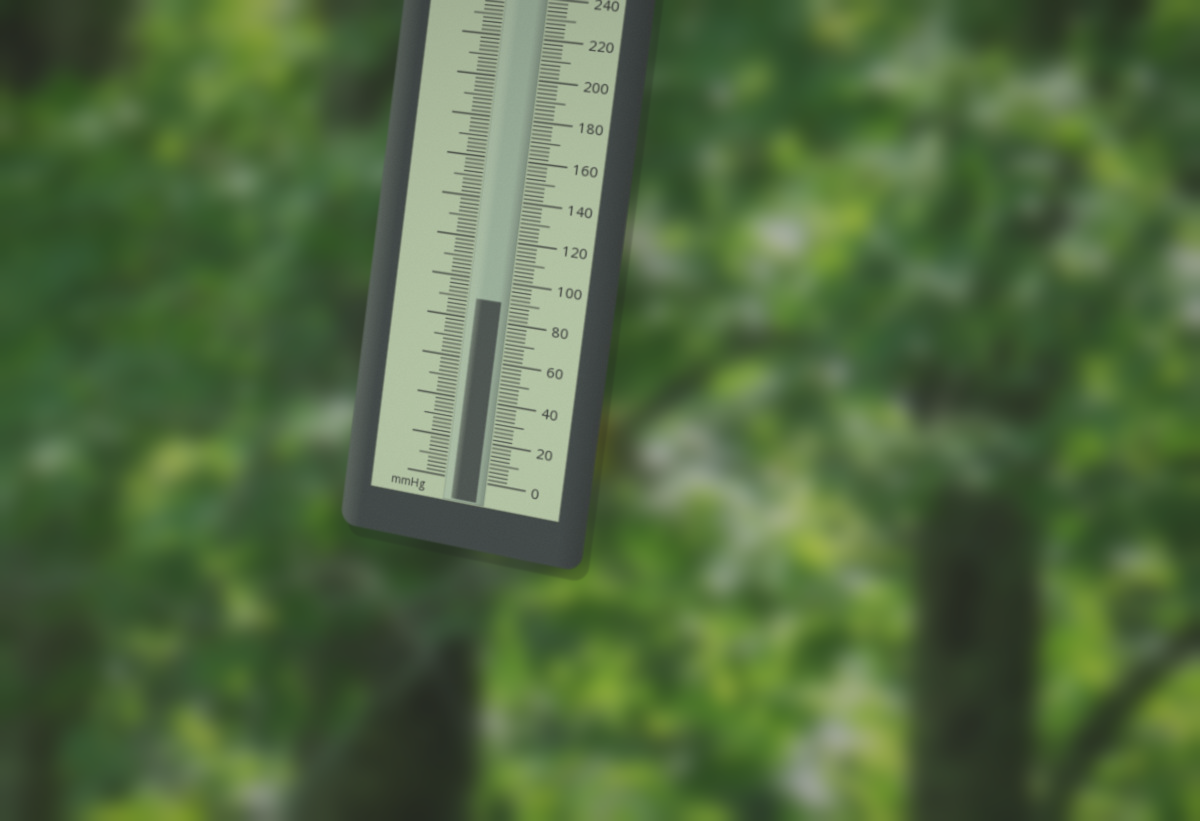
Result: 90,mmHg
